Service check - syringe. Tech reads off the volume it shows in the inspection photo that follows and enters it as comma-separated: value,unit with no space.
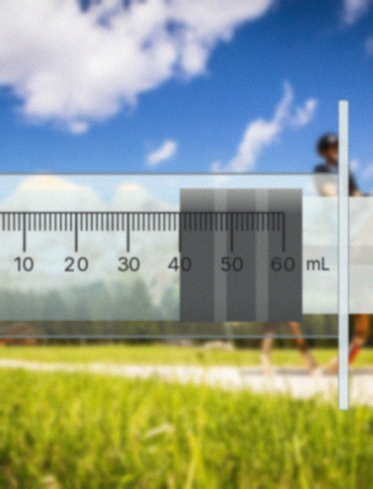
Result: 40,mL
